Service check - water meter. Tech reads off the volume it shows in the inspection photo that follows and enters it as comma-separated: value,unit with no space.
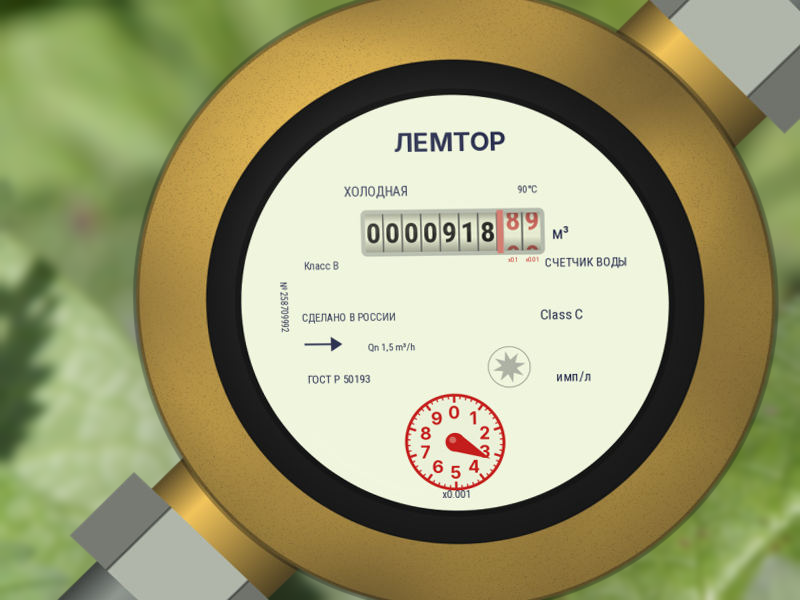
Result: 918.893,m³
